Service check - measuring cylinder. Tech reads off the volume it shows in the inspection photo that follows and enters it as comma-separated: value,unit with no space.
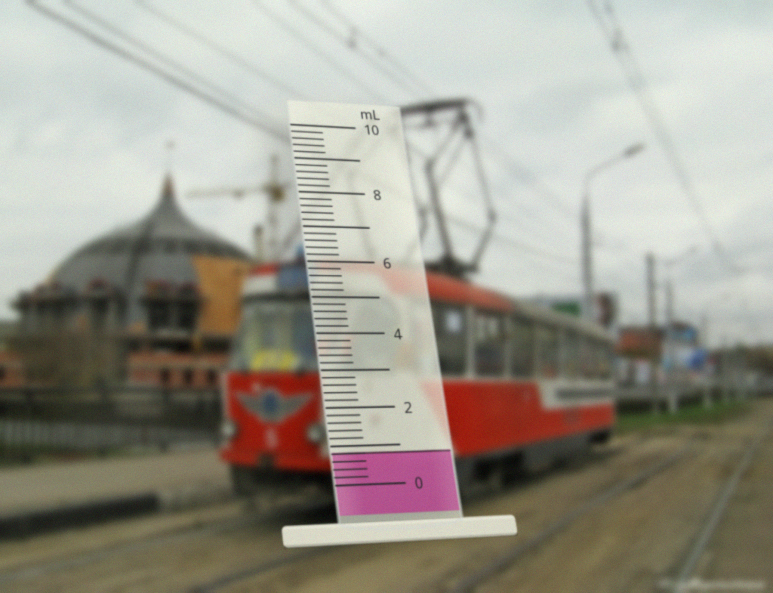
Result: 0.8,mL
